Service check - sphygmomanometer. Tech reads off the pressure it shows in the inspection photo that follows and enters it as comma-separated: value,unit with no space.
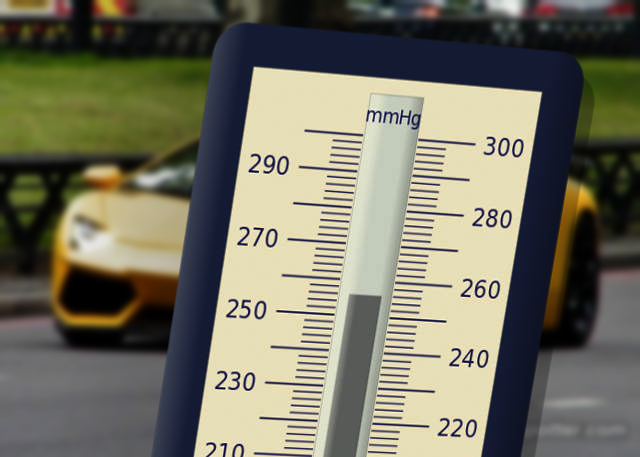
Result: 256,mmHg
